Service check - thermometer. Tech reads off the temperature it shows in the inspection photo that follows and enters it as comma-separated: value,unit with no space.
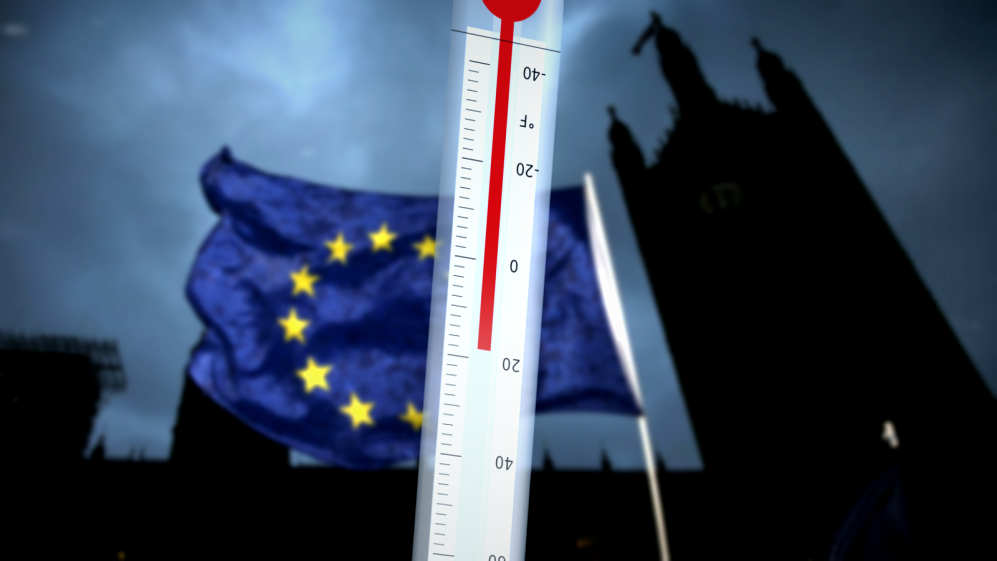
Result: 18,°F
